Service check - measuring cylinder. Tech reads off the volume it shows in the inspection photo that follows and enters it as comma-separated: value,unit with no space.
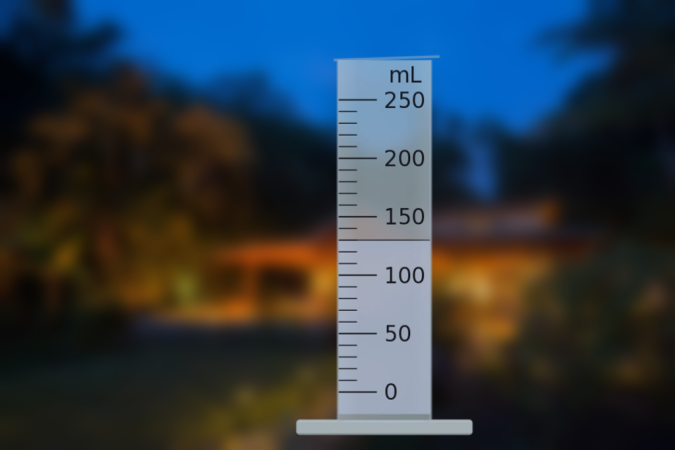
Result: 130,mL
